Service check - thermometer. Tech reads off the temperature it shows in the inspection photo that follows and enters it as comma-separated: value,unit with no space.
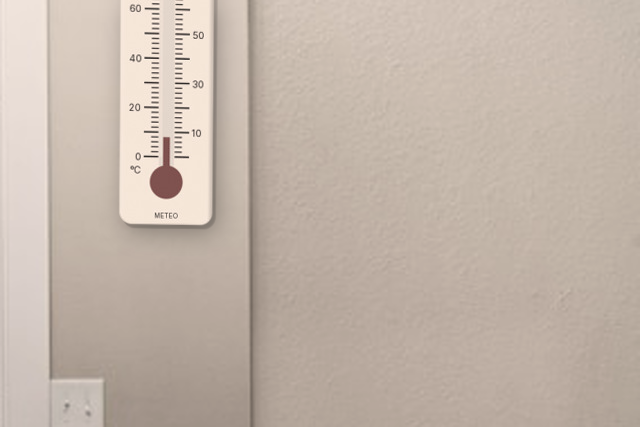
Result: 8,°C
